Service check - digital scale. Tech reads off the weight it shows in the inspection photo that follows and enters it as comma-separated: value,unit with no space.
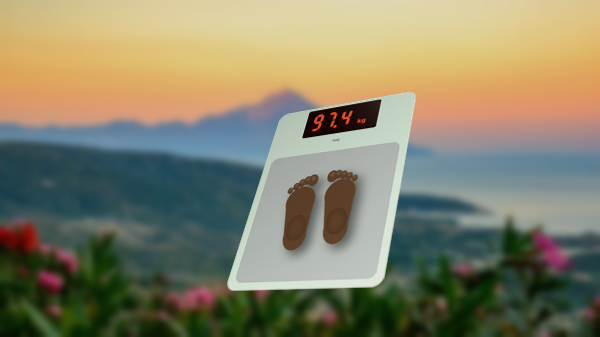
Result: 97.4,kg
